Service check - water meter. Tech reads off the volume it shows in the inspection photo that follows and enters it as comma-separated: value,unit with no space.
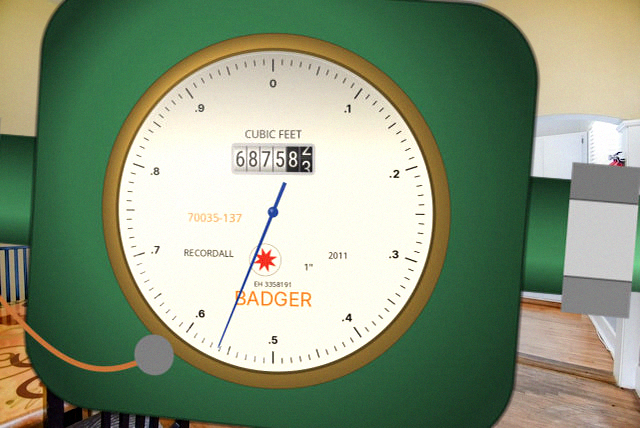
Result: 687582.56,ft³
